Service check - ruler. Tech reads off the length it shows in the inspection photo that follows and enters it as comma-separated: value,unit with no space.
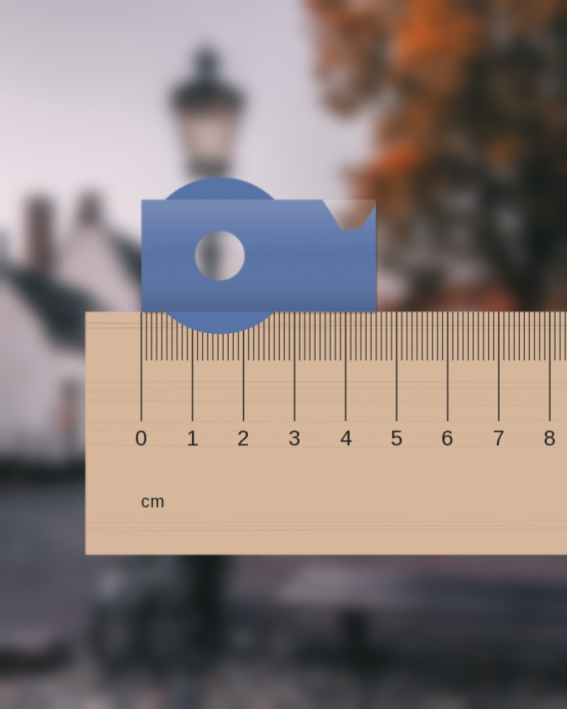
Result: 4.6,cm
